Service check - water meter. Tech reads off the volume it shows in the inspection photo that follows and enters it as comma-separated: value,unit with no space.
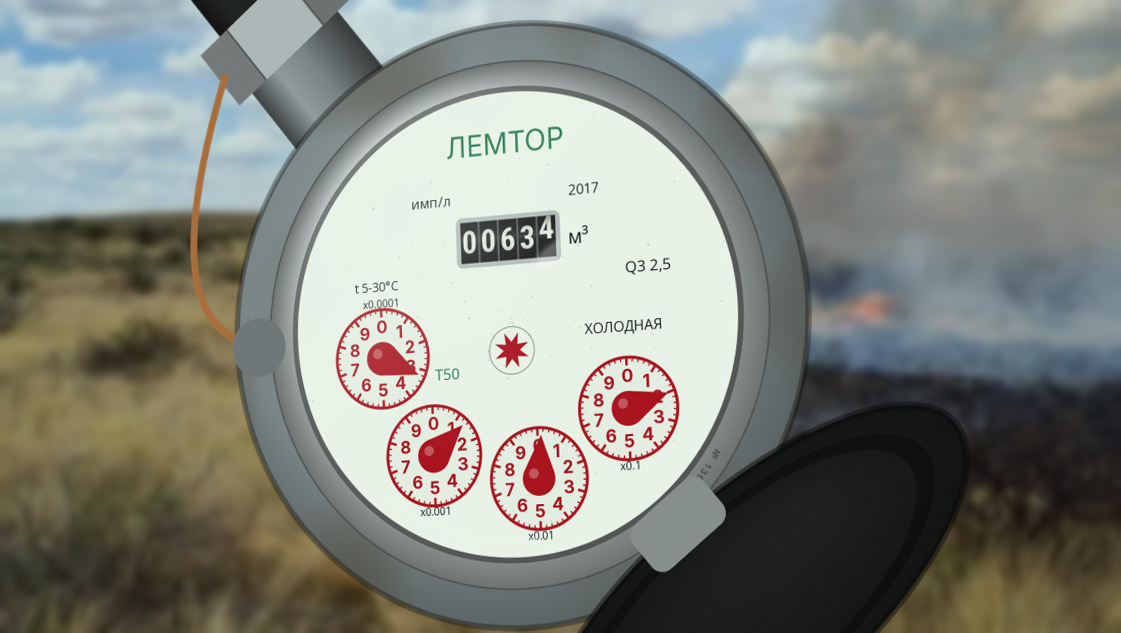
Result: 634.2013,m³
